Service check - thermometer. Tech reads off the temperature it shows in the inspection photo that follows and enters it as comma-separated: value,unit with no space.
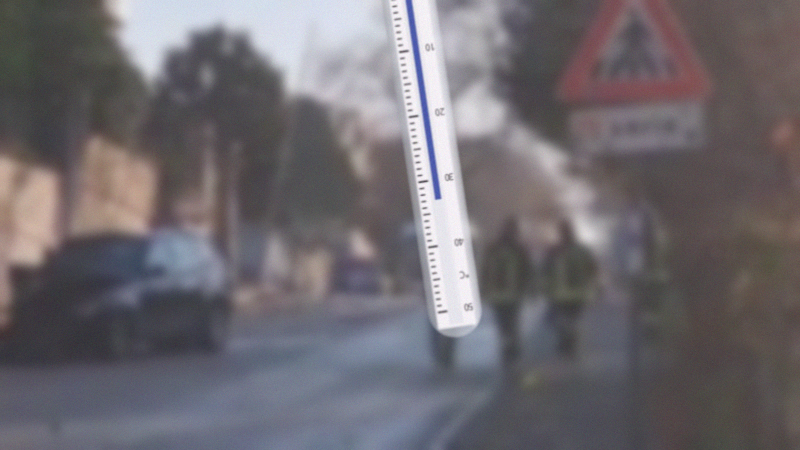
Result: 33,°C
